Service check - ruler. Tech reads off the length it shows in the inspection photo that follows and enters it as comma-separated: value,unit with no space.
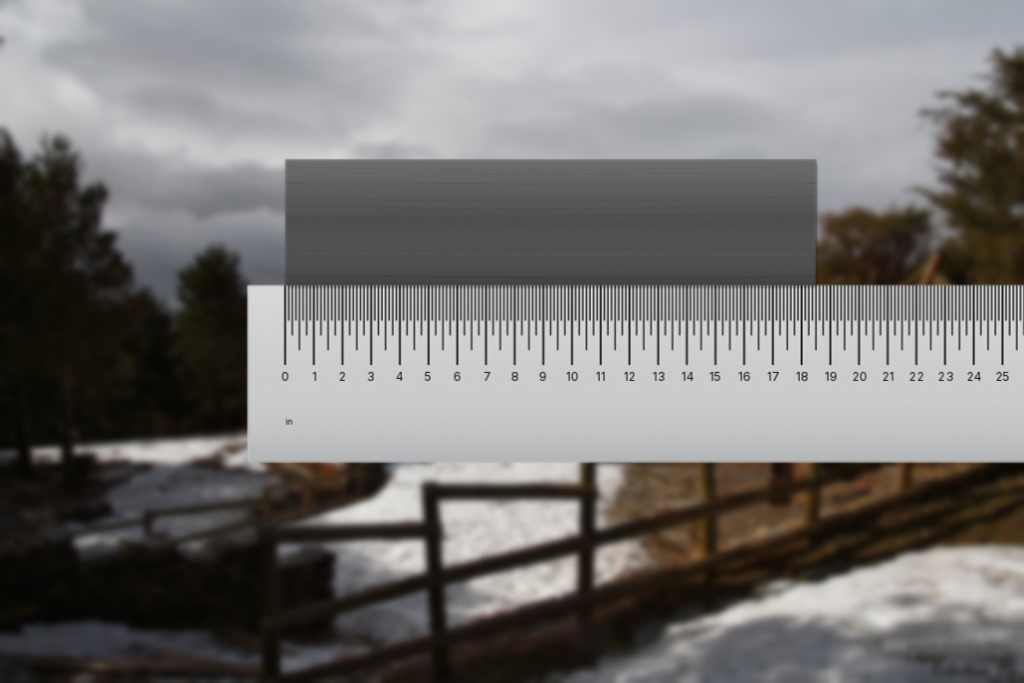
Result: 18.5,in
